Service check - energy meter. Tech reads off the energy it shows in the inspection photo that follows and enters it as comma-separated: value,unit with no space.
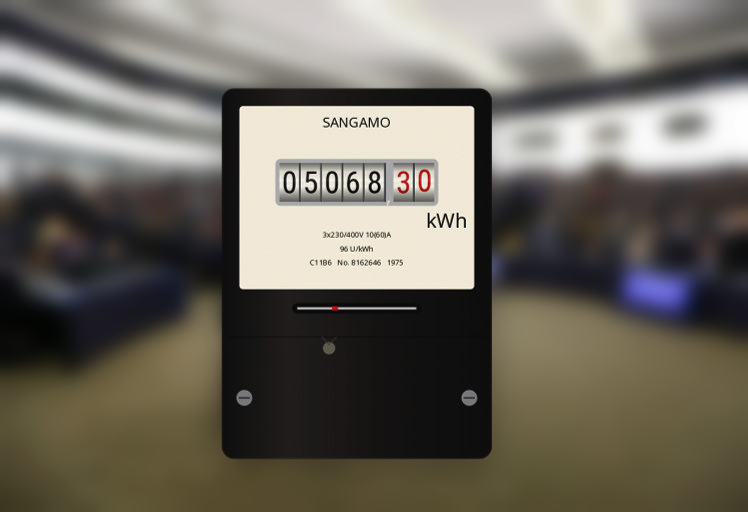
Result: 5068.30,kWh
